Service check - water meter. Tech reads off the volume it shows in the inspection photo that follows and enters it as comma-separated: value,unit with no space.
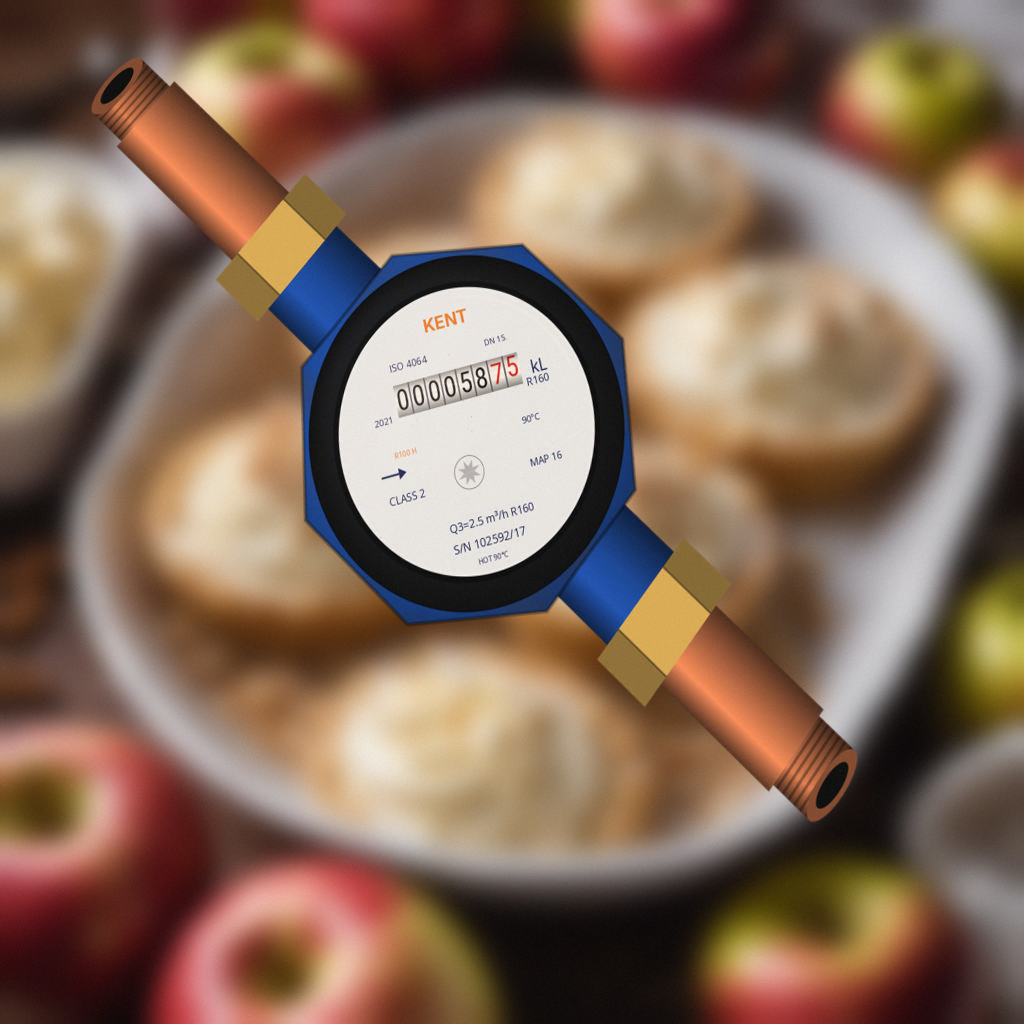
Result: 58.75,kL
